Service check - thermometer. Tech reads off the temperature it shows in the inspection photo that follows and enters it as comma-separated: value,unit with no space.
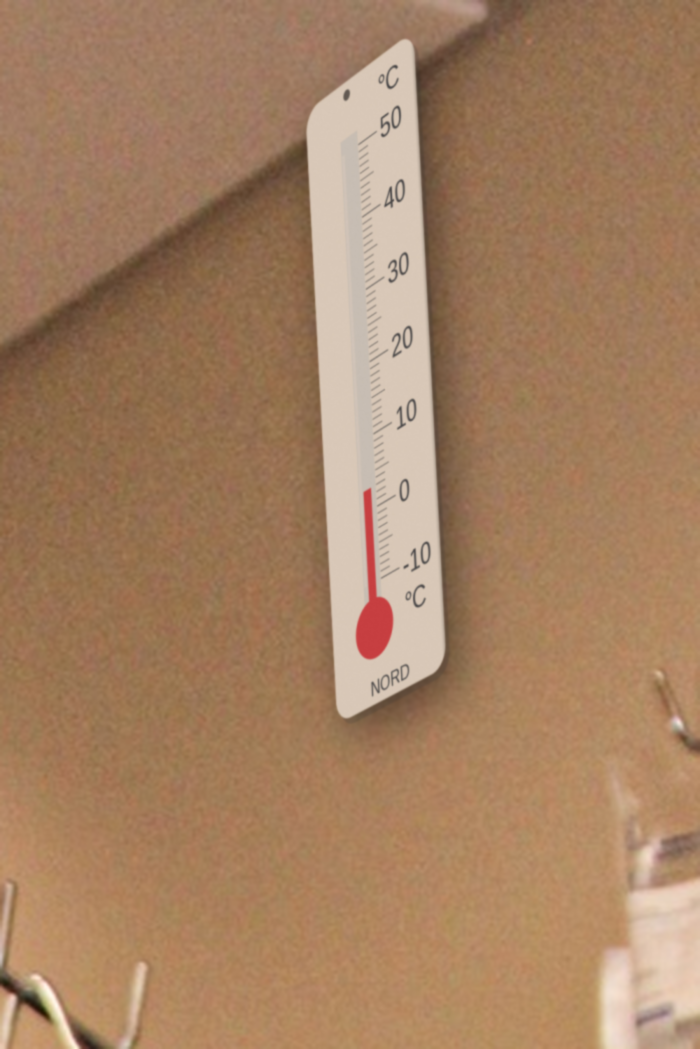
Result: 3,°C
